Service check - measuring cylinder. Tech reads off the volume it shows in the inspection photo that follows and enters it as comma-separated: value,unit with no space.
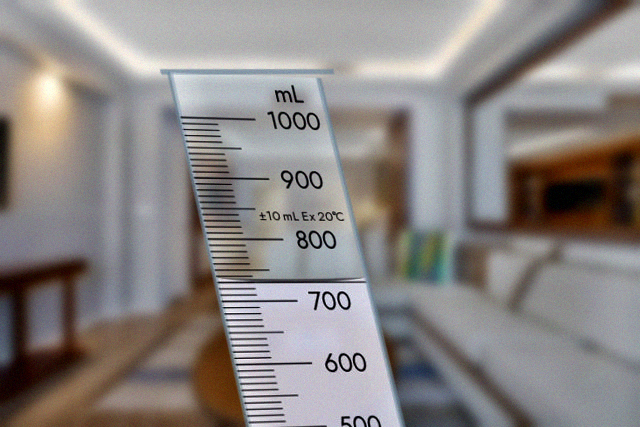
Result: 730,mL
